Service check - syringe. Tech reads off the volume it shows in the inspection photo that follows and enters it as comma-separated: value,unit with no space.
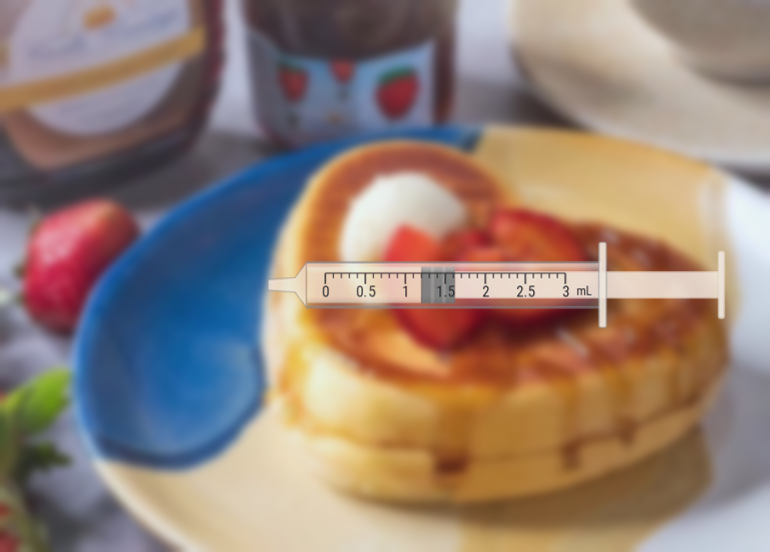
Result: 1.2,mL
